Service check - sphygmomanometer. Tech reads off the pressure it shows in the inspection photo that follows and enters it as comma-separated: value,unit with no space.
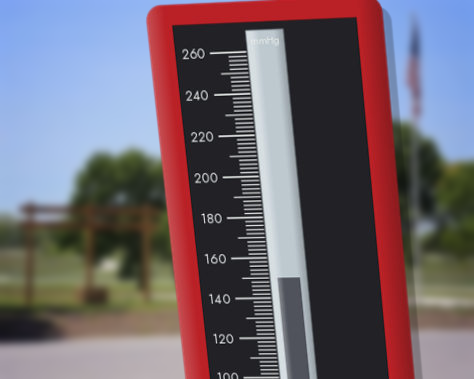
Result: 150,mmHg
